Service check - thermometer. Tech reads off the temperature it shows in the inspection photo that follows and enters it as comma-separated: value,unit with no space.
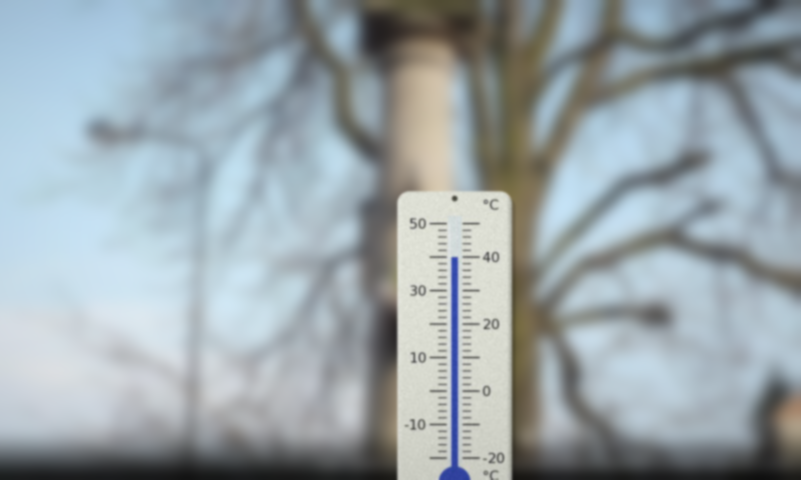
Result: 40,°C
